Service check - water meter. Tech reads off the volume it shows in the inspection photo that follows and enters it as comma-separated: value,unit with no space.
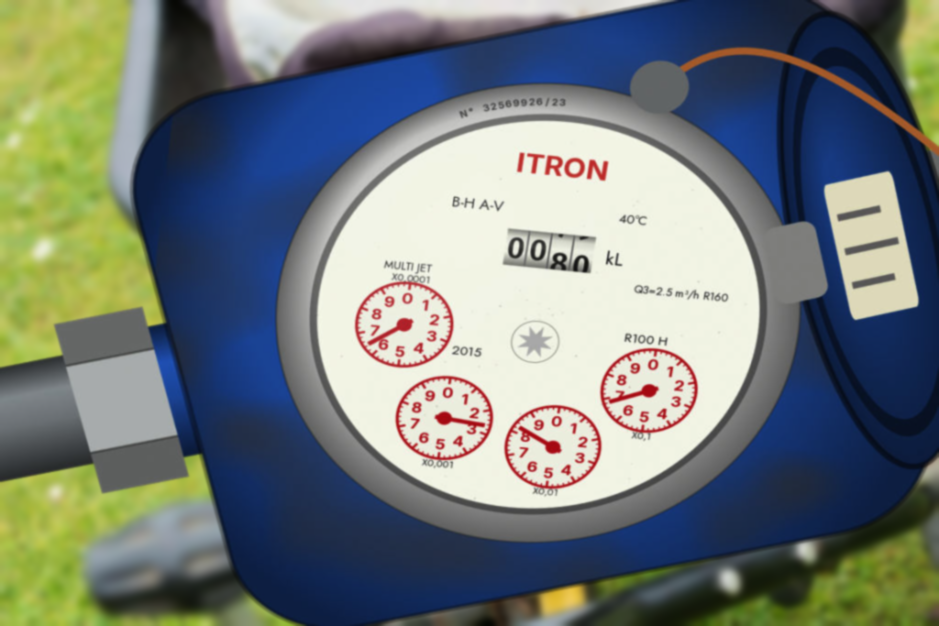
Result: 79.6826,kL
